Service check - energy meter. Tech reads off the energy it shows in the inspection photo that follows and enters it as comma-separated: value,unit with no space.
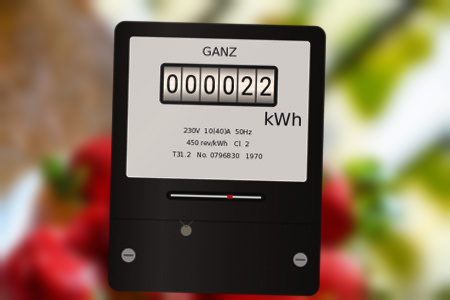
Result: 22,kWh
